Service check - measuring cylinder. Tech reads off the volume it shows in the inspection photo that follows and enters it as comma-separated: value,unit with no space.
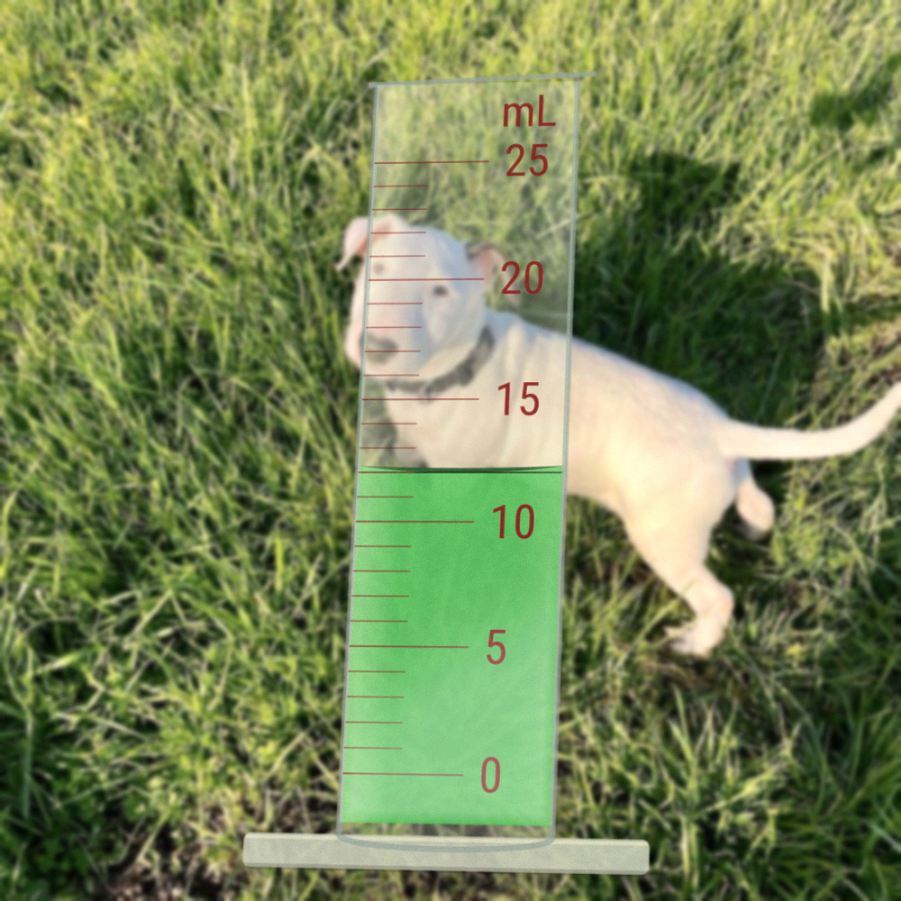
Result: 12,mL
